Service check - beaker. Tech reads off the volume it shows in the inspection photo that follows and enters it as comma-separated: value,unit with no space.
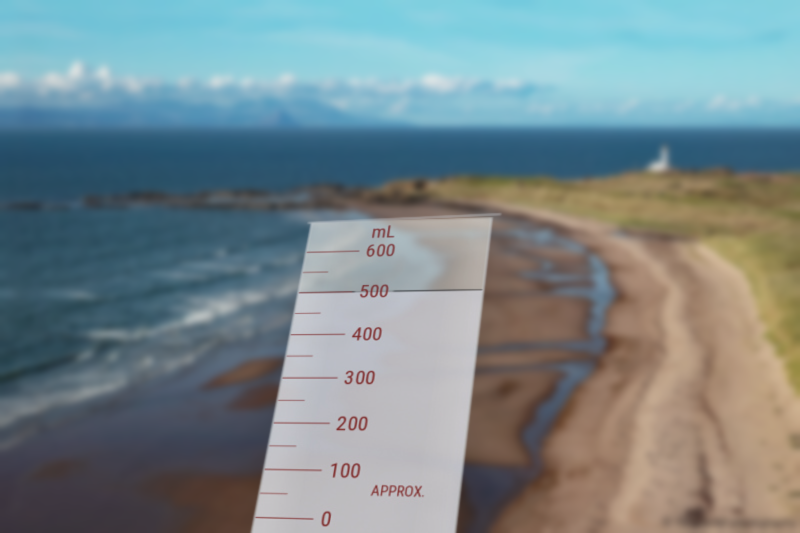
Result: 500,mL
